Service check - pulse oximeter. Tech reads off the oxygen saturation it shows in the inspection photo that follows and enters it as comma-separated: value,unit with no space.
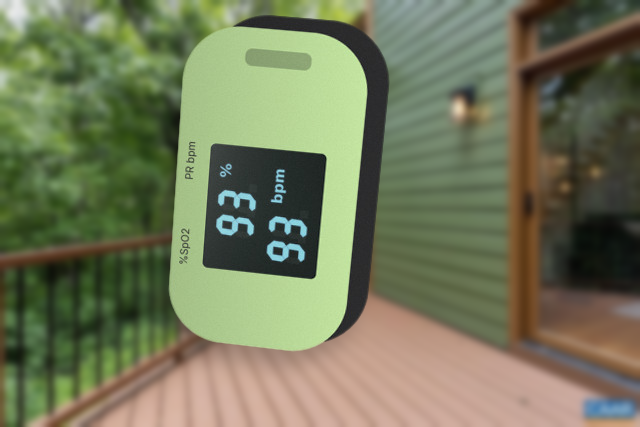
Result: 93,%
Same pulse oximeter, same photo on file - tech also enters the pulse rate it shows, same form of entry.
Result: 93,bpm
